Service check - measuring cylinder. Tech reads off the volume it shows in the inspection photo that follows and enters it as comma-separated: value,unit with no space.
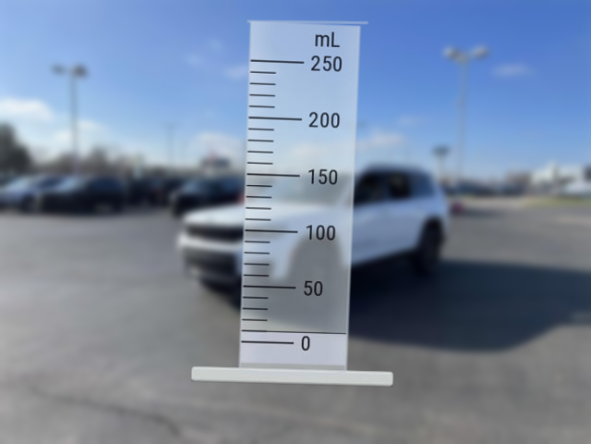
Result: 10,mL
